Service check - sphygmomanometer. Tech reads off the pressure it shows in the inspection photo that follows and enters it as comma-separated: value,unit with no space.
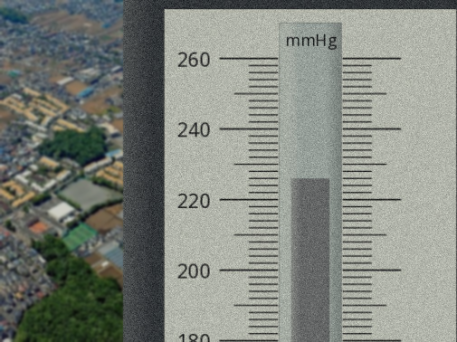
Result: 226,mmHg
